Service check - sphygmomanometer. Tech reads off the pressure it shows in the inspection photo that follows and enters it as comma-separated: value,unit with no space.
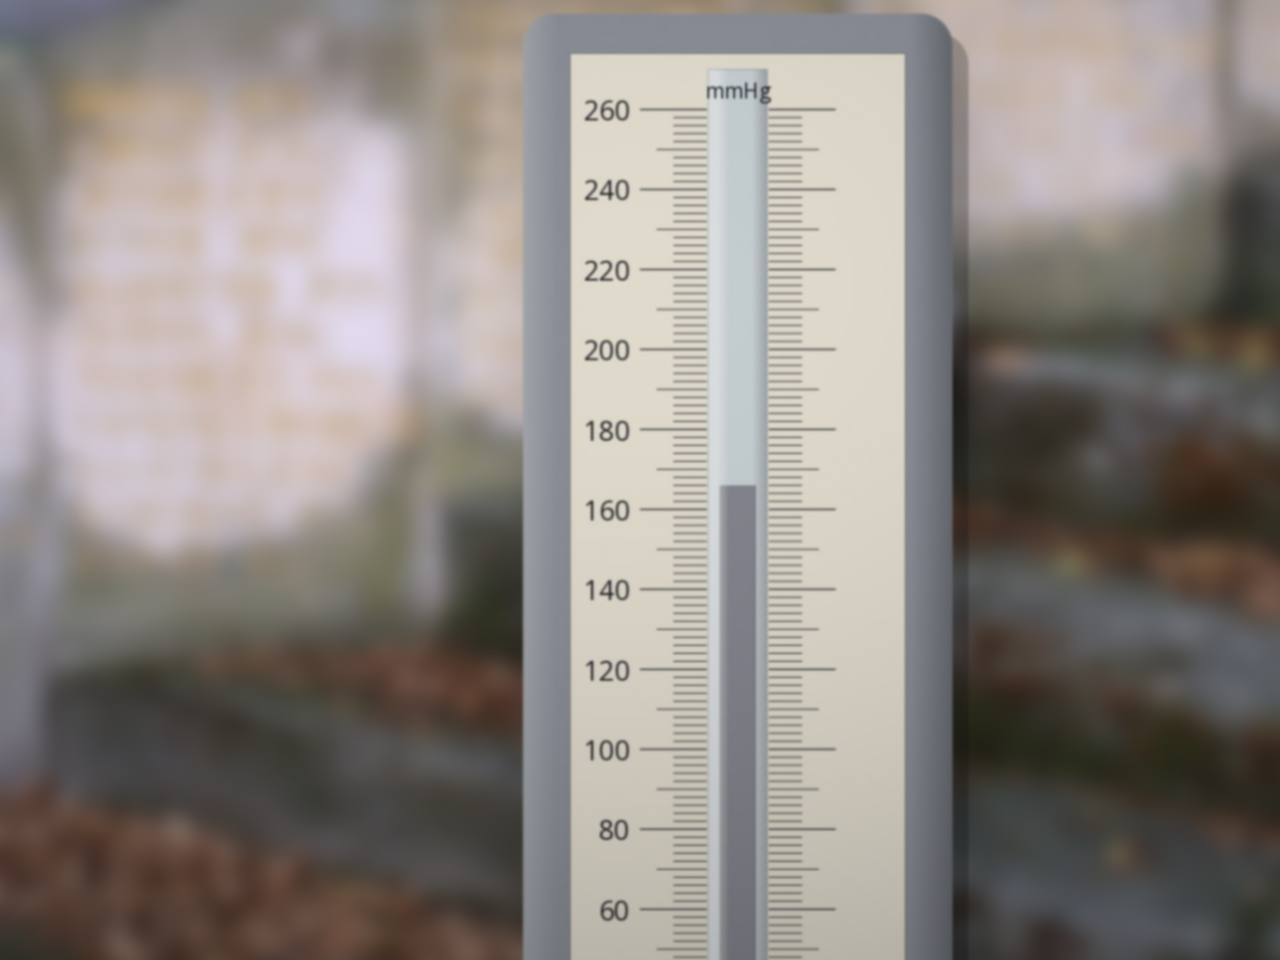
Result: 166,mmHg
